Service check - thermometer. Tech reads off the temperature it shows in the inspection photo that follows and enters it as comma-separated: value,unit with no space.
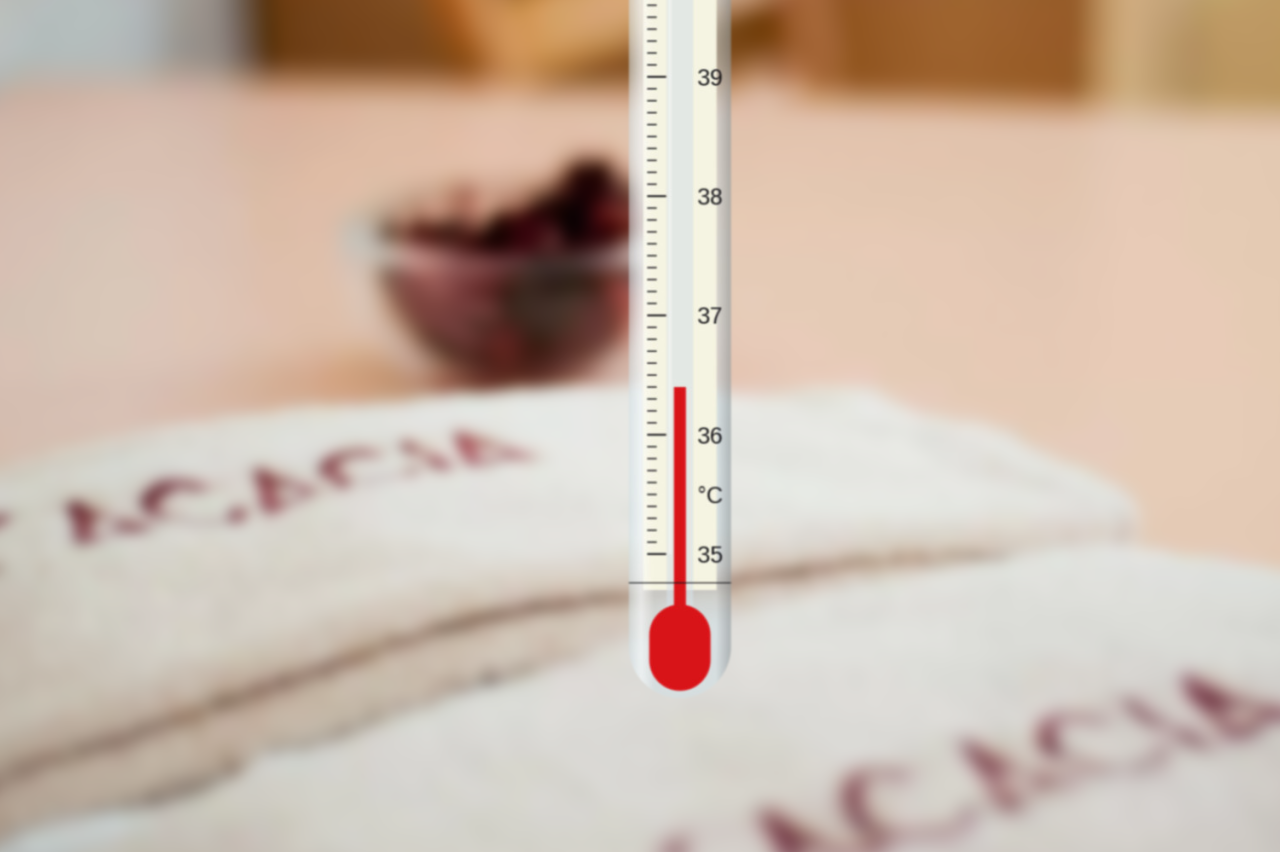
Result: 36.4,°C
